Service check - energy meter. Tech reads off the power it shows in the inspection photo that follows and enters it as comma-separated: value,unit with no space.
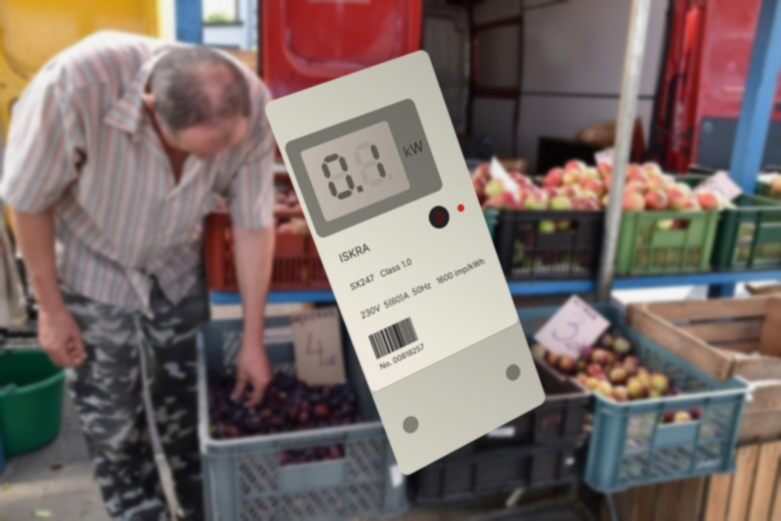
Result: 0.1,kW
